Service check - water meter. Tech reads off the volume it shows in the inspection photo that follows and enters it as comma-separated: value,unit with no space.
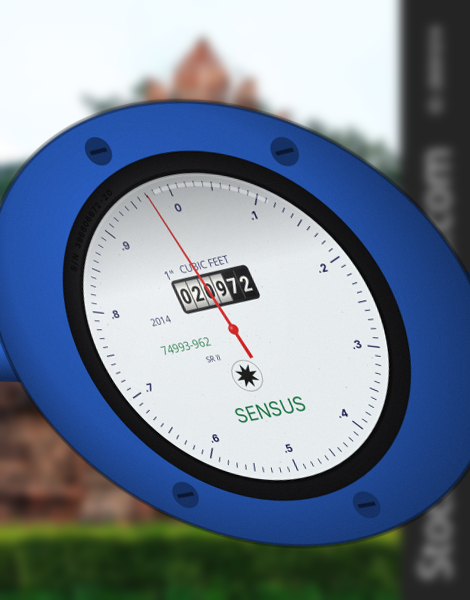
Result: 20971.97,ft³
